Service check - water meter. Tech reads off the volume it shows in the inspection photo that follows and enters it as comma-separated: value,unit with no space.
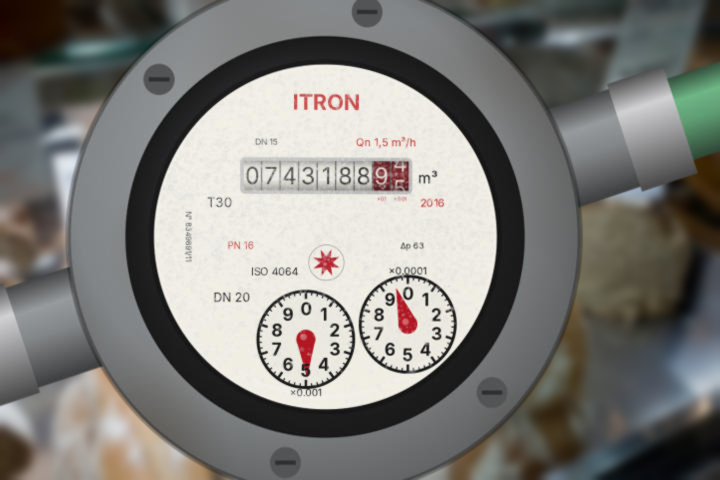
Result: 743188.9449,m³
